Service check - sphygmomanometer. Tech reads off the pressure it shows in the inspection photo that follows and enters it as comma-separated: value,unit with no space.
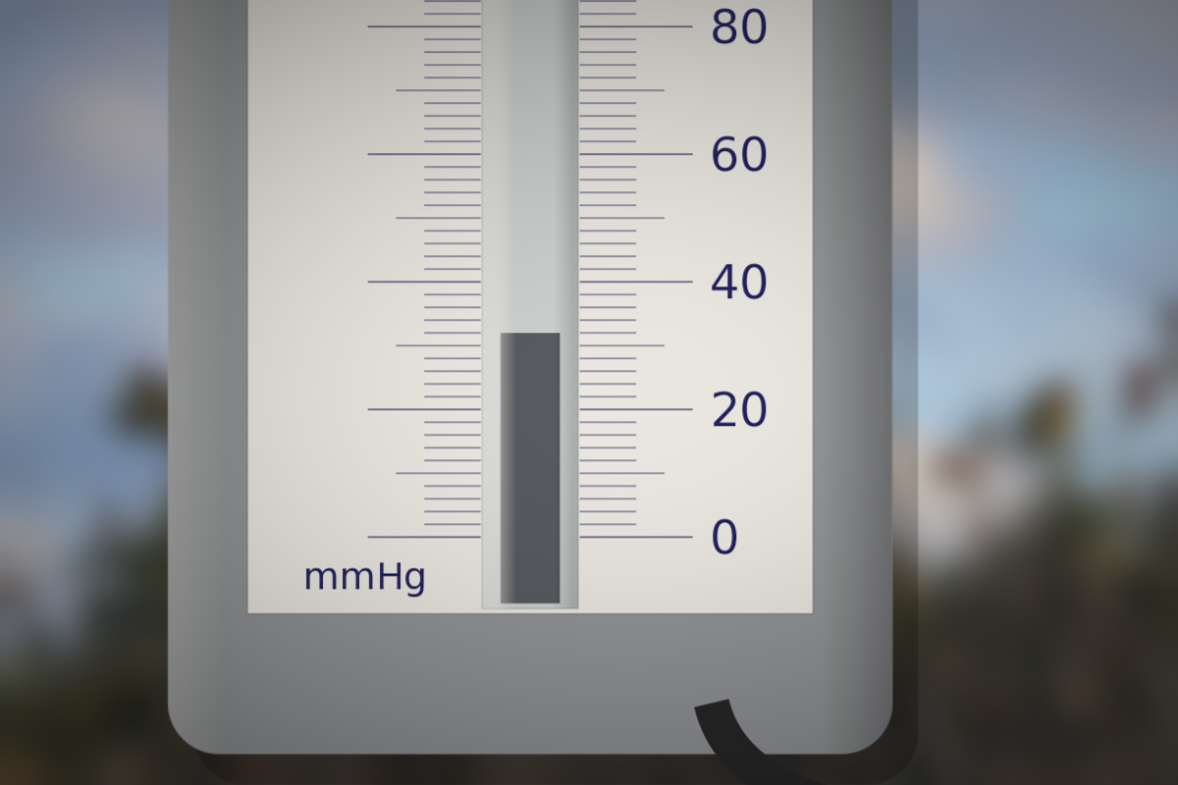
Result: 32,mmHg
